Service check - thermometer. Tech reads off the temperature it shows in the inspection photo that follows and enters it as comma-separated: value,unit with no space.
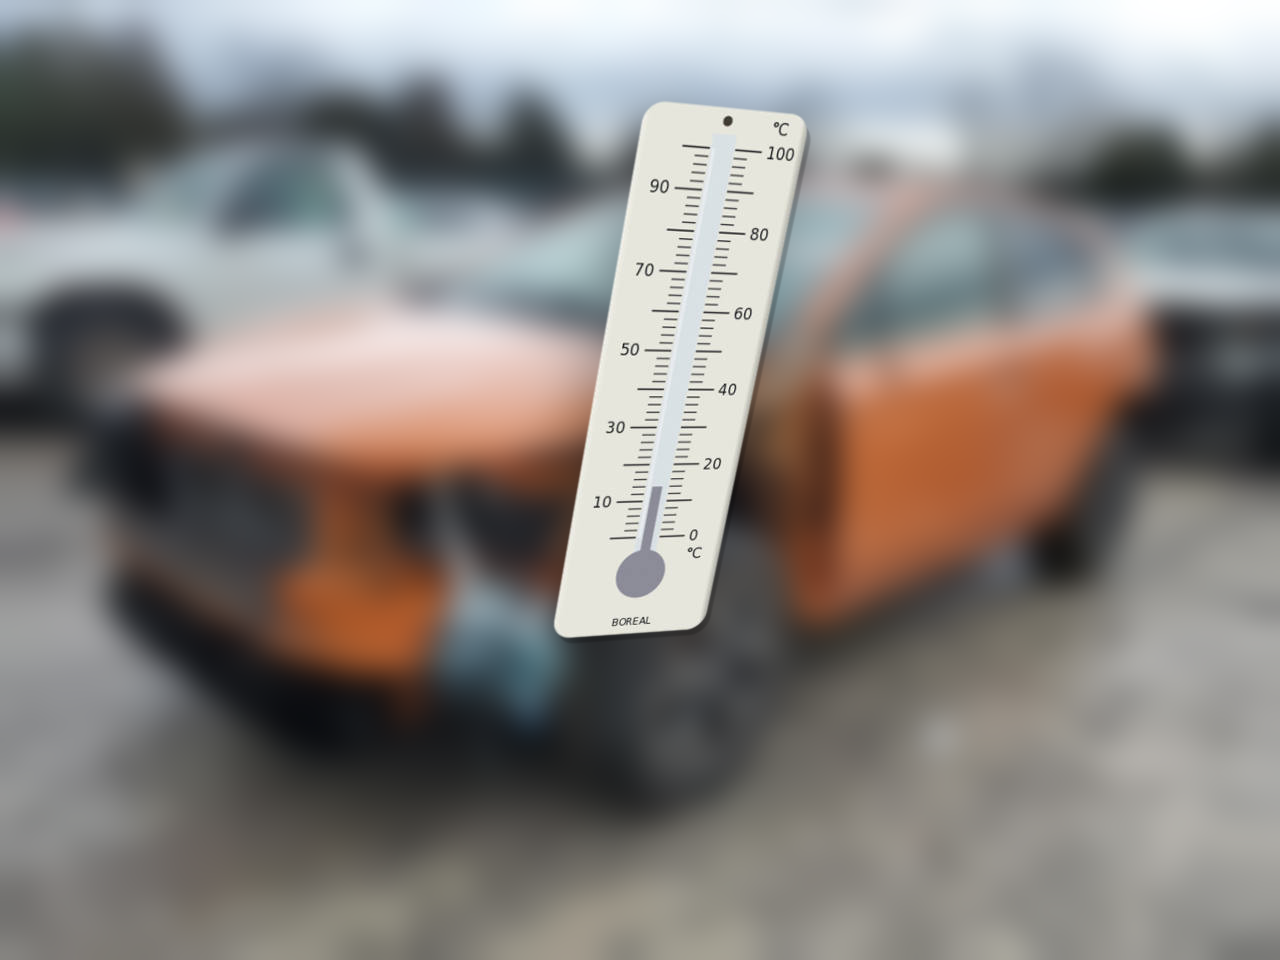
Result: 14,°C
